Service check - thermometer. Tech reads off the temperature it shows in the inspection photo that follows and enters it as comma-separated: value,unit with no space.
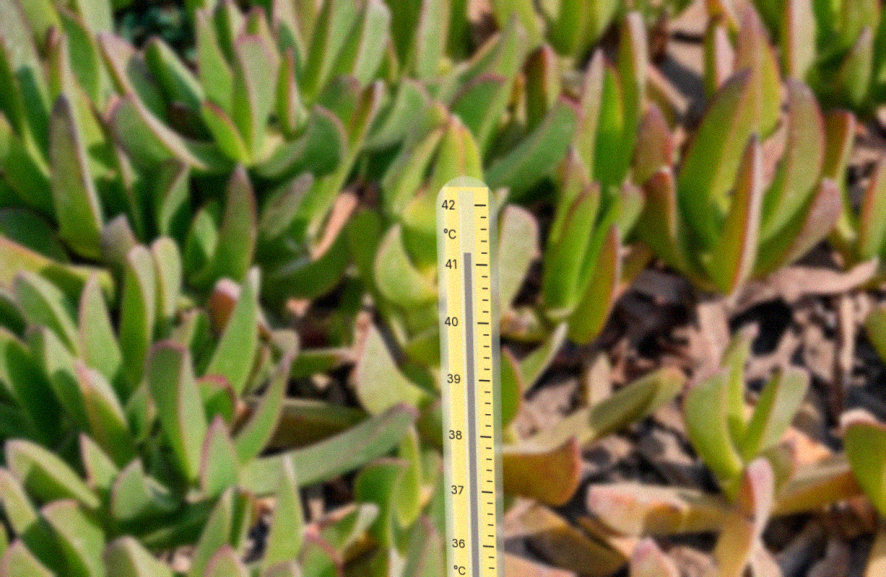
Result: 41.2,°C
